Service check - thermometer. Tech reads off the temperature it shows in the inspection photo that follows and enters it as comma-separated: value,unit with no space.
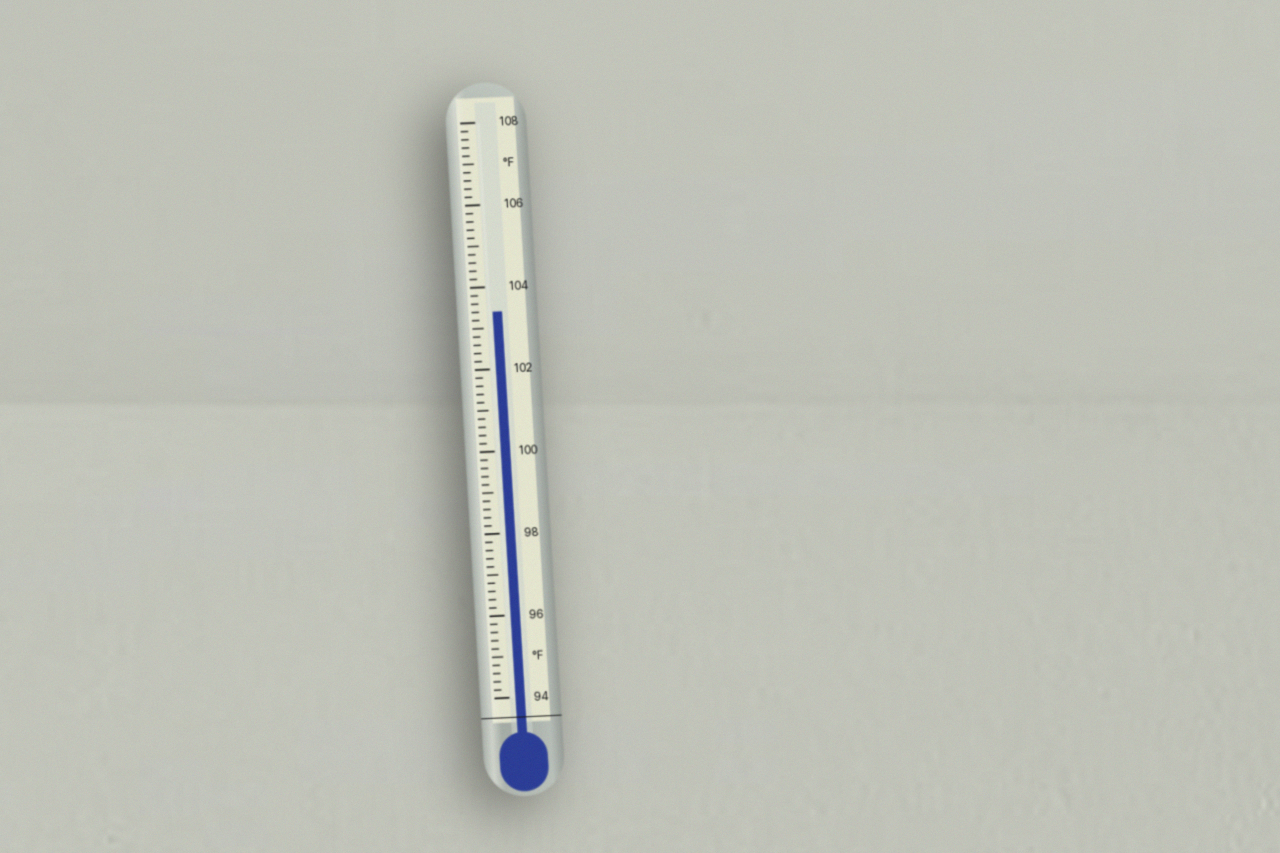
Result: 103.4,°F
